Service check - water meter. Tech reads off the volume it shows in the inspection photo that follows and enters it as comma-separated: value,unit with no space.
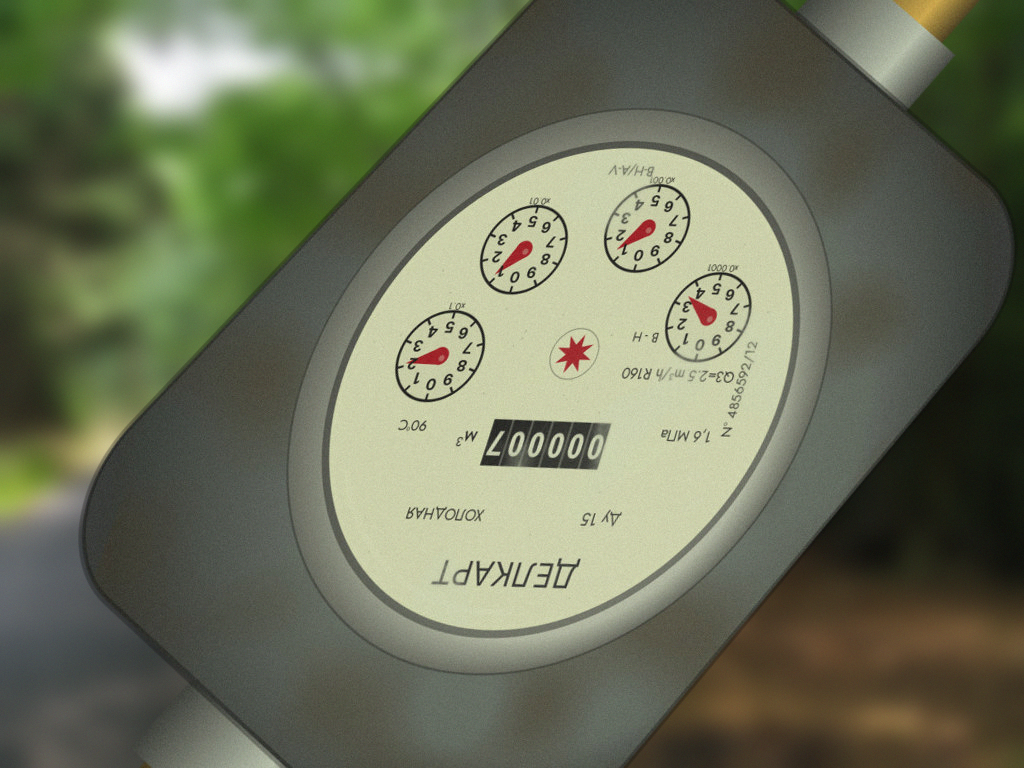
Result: 7.2113,m³
